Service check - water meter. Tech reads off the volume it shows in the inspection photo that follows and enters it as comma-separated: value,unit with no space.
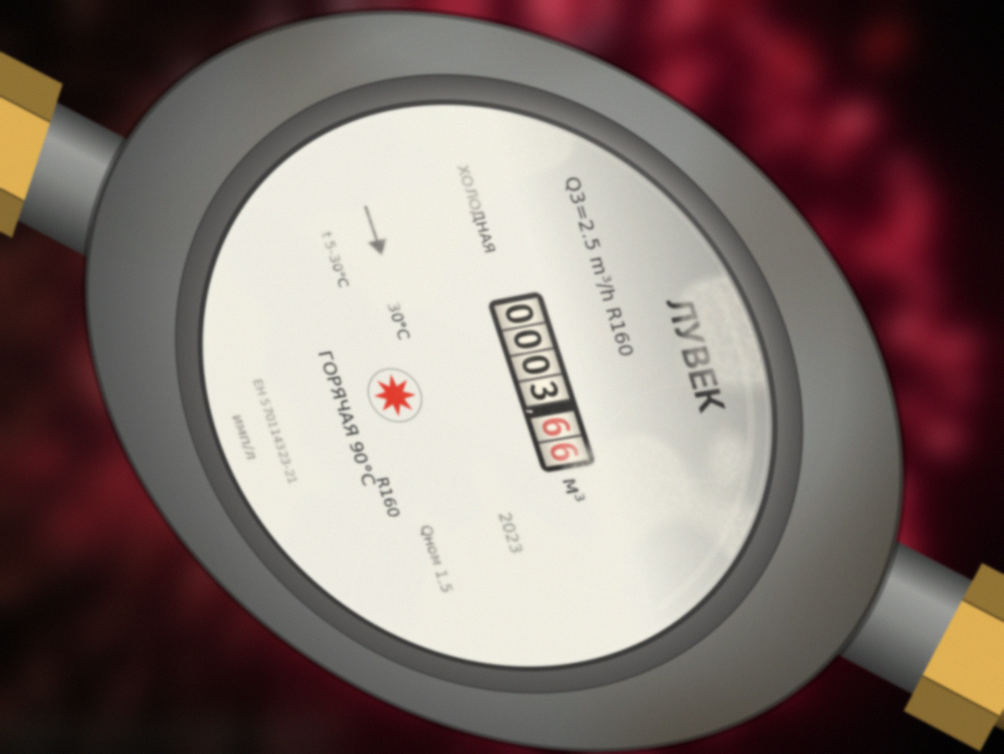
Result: 3.66,m³
